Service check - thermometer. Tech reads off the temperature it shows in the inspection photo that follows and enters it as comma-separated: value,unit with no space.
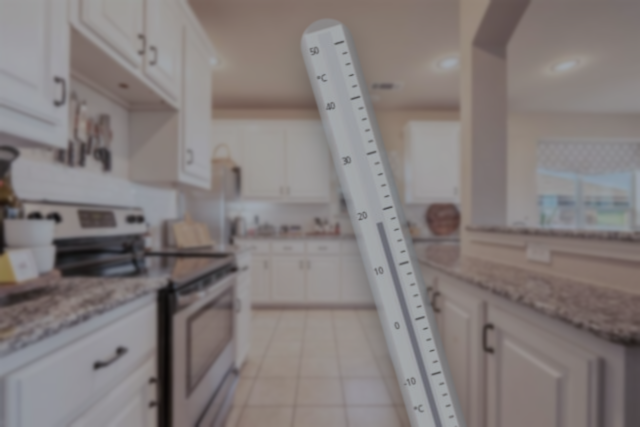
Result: 18,°C
